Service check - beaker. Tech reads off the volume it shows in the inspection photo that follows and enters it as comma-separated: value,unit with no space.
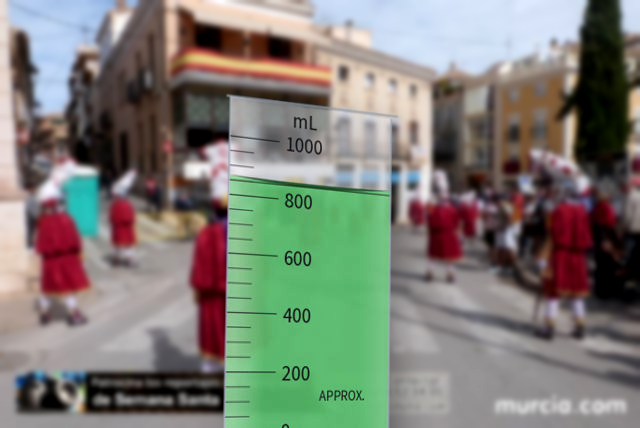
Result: 850,mL
